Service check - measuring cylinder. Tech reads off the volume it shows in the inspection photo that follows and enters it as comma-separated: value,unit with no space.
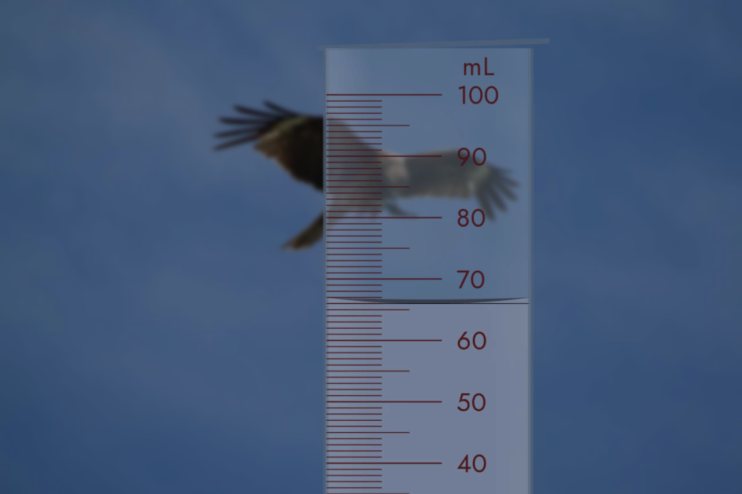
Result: 66,mL
